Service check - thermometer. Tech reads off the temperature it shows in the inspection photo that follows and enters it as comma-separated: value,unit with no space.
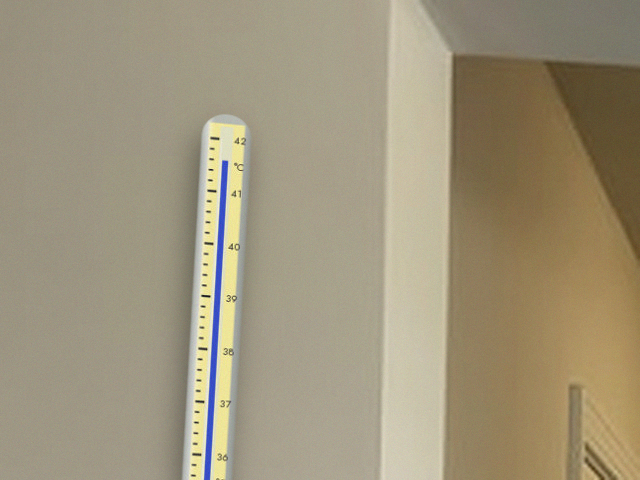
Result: 41.6,°C
